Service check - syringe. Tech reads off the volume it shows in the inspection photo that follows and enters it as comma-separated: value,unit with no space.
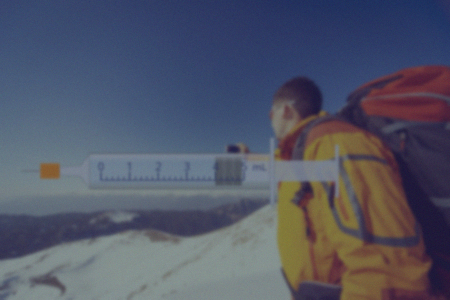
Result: 4,mL
